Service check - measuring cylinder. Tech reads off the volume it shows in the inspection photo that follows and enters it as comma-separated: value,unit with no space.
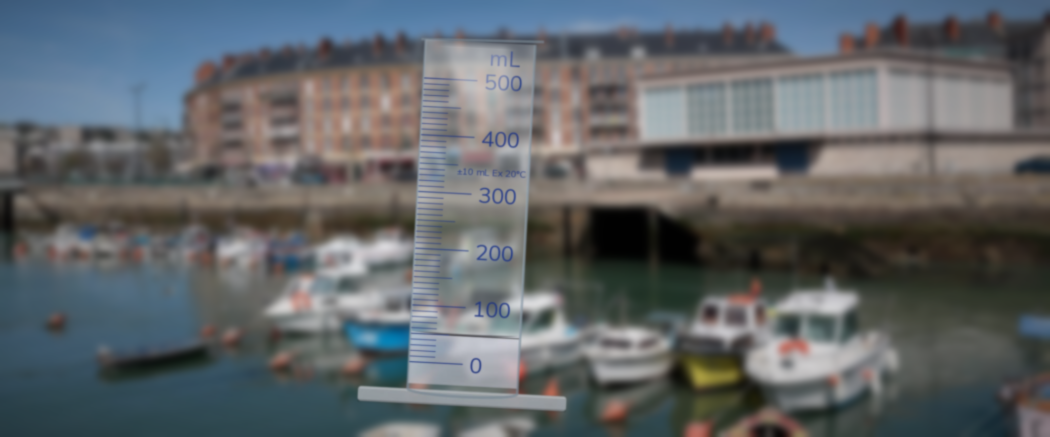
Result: 50,mL
